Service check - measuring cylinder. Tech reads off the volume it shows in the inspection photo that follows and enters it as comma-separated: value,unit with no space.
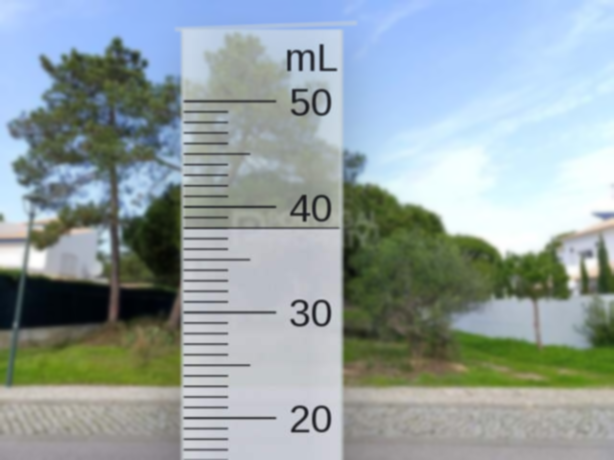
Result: 38,mL
